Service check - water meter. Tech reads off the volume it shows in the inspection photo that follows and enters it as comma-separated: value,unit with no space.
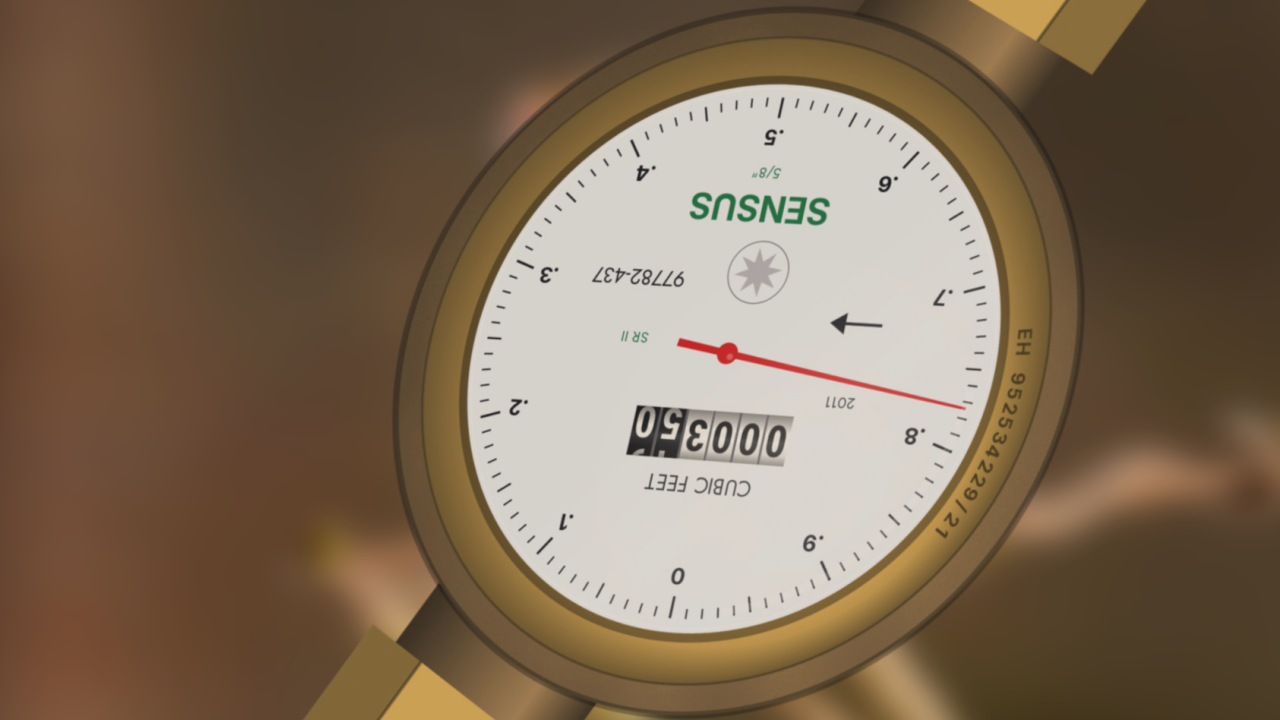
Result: 349.77,ft³
